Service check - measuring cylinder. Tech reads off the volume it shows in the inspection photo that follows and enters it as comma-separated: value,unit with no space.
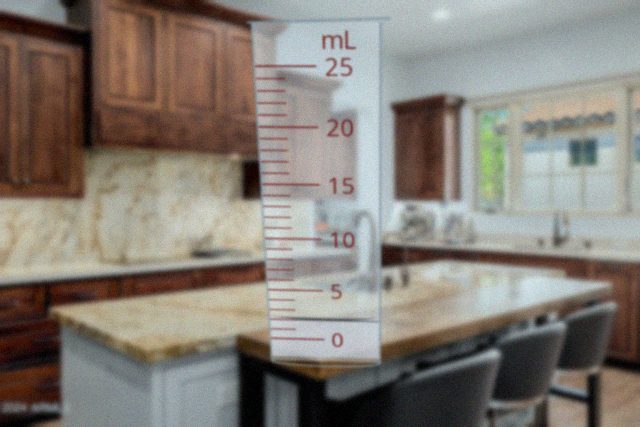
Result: 2,mL
